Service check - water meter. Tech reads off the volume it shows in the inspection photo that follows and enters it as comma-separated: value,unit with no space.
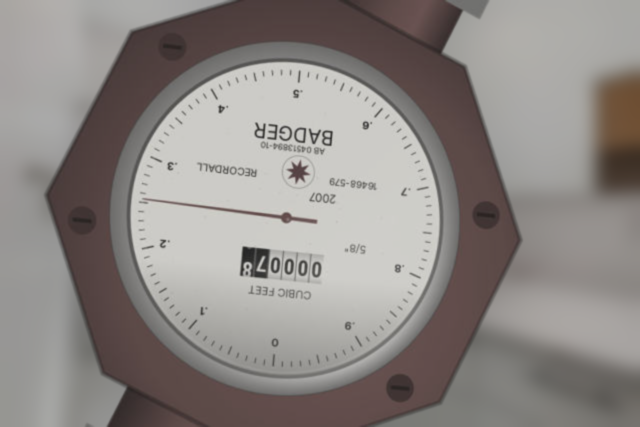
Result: 78.25,ft³
